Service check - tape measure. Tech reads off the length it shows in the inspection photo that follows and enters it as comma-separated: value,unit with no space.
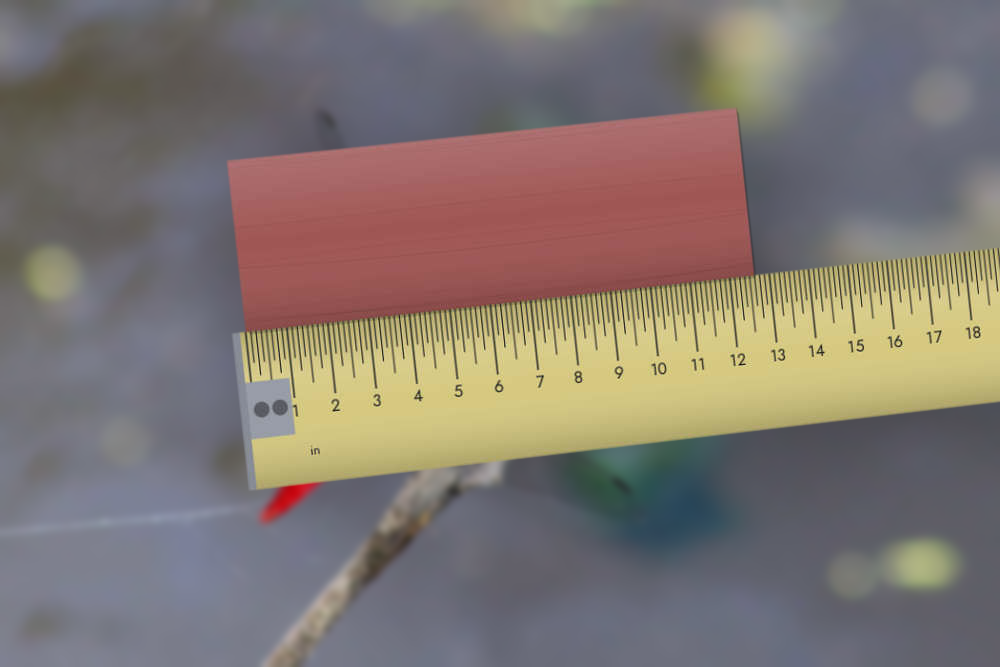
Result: 12.625,in
